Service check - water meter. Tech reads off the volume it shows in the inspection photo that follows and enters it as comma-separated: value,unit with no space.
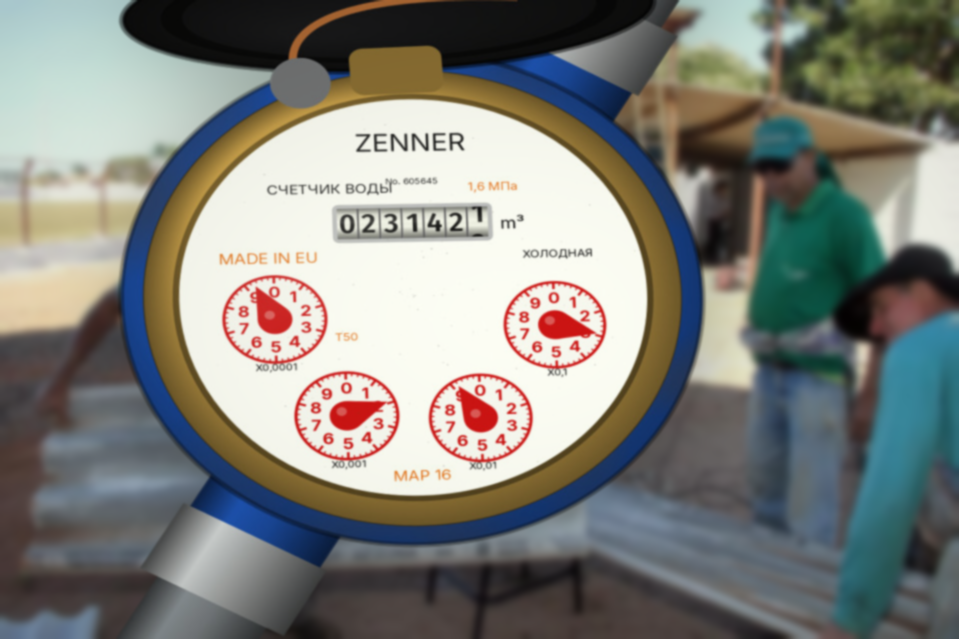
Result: 231421.2919,m³
